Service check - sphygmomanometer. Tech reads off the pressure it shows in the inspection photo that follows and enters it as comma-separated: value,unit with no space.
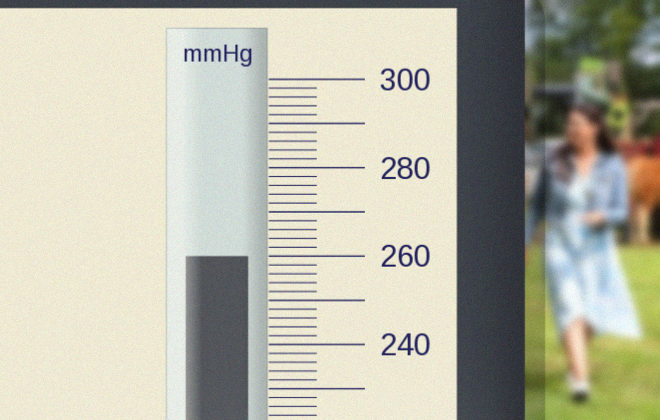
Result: 260,mmHg
